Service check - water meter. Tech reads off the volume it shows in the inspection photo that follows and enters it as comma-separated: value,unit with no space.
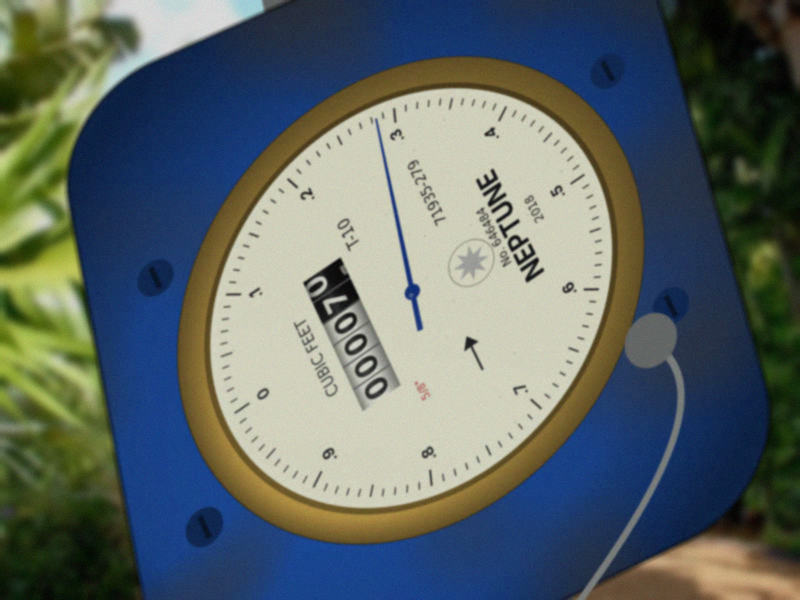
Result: 70.28,ft³
